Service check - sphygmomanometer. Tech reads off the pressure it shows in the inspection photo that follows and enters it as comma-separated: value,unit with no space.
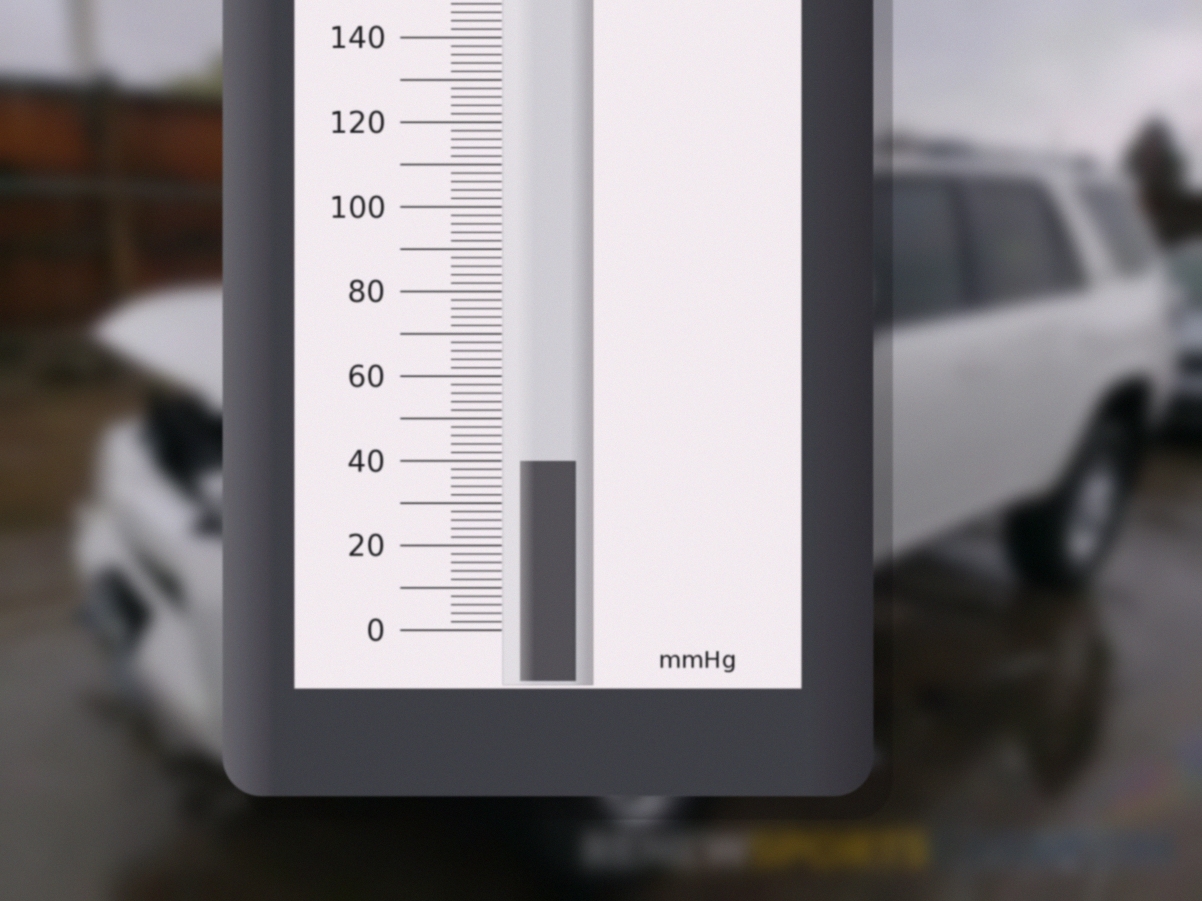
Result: 40,mmHg
